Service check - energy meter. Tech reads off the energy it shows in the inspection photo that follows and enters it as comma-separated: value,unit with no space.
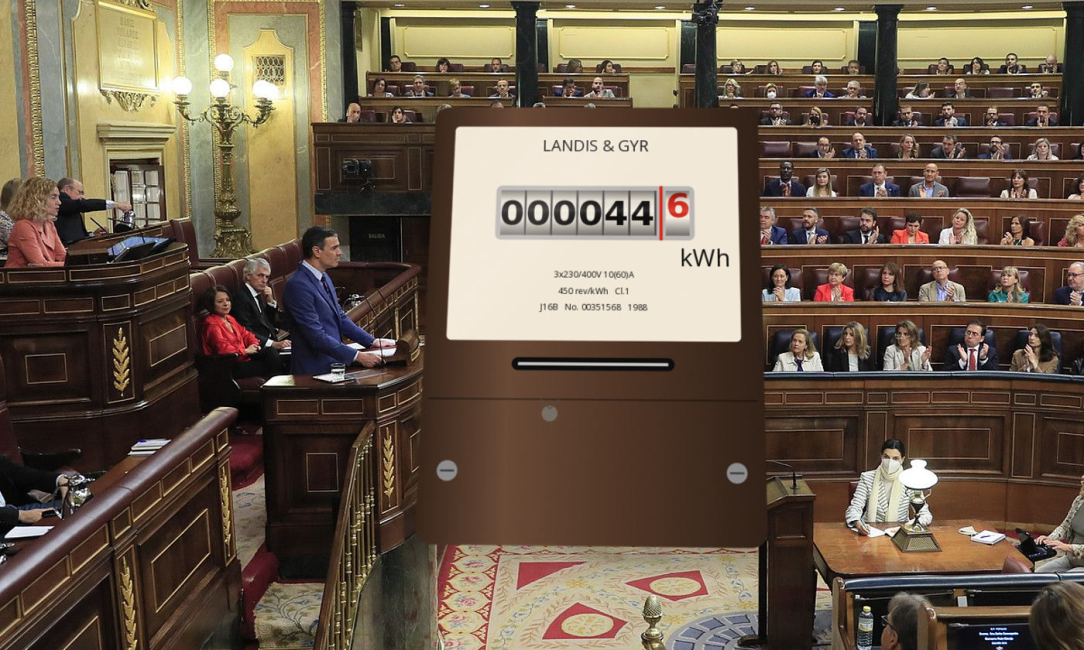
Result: 44.6,kWh
